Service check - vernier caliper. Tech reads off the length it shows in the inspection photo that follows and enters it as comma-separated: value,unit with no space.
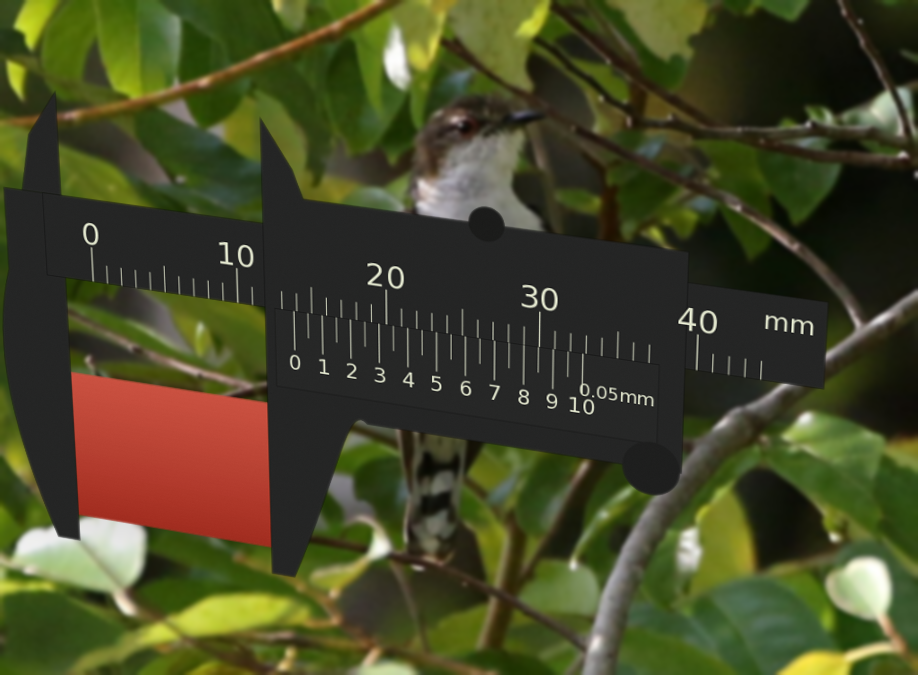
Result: 13.8,mm
